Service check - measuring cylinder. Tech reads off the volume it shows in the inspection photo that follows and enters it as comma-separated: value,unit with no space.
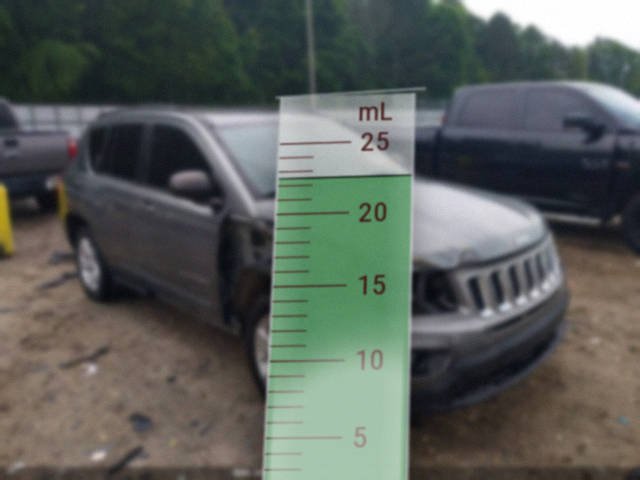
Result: 22.5,mL
